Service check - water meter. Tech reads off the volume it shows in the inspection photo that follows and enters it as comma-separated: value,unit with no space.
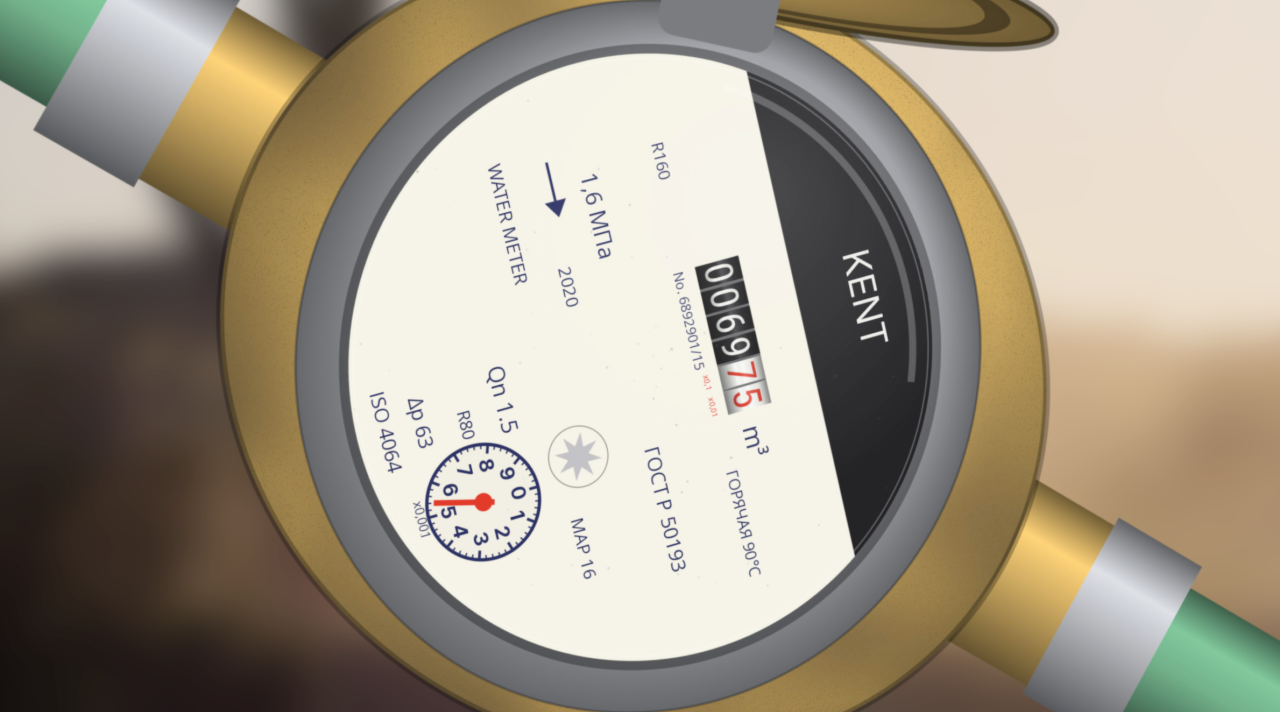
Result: 69.755,m³
